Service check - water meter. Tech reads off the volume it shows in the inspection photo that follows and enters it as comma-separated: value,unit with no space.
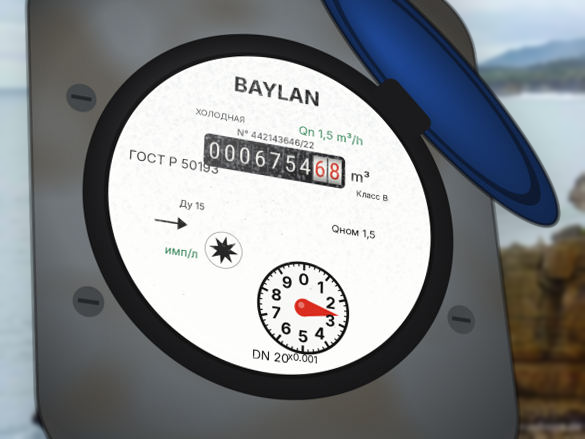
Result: 6754.682,m³
